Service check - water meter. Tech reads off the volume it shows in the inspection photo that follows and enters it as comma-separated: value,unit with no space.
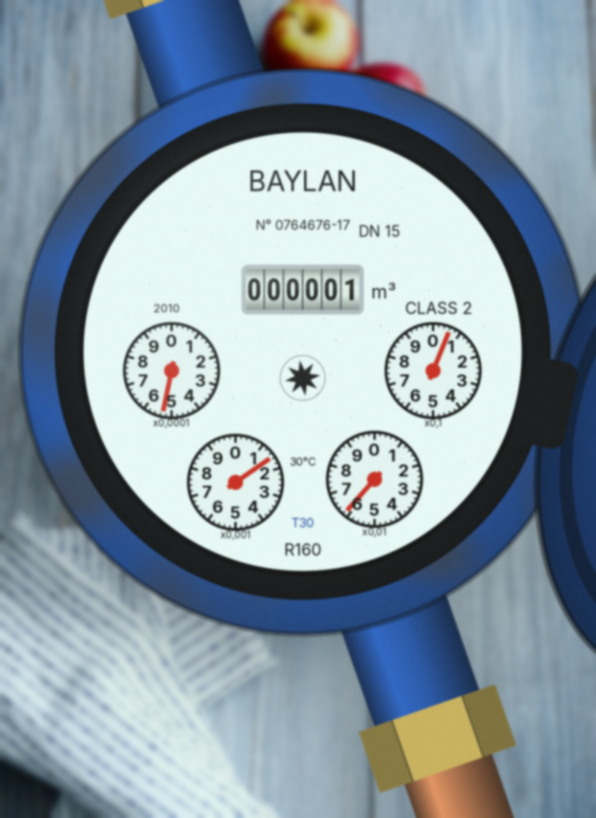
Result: 1.0615,m³
